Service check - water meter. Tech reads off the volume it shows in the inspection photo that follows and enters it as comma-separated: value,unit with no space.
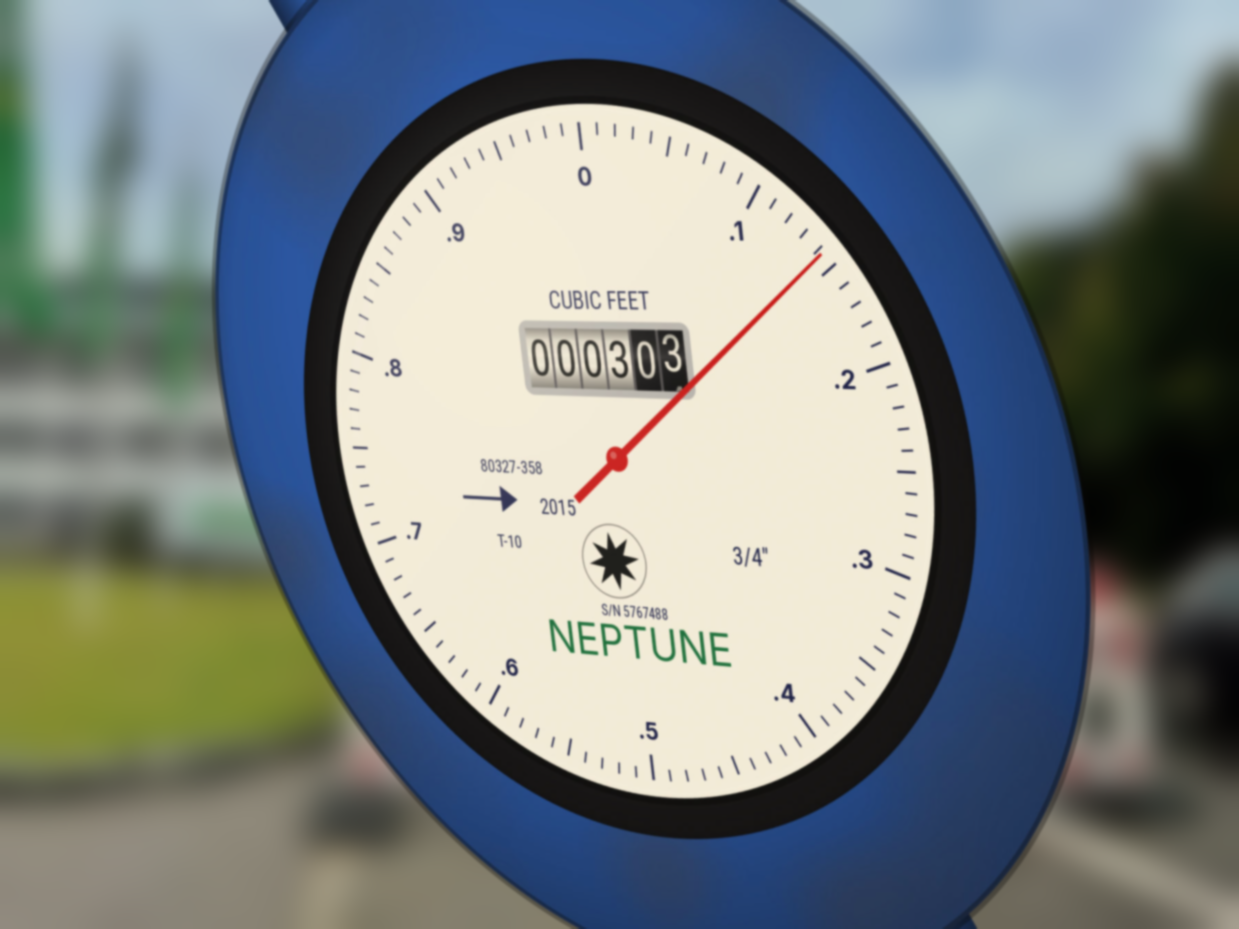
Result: 303.14,ft³
